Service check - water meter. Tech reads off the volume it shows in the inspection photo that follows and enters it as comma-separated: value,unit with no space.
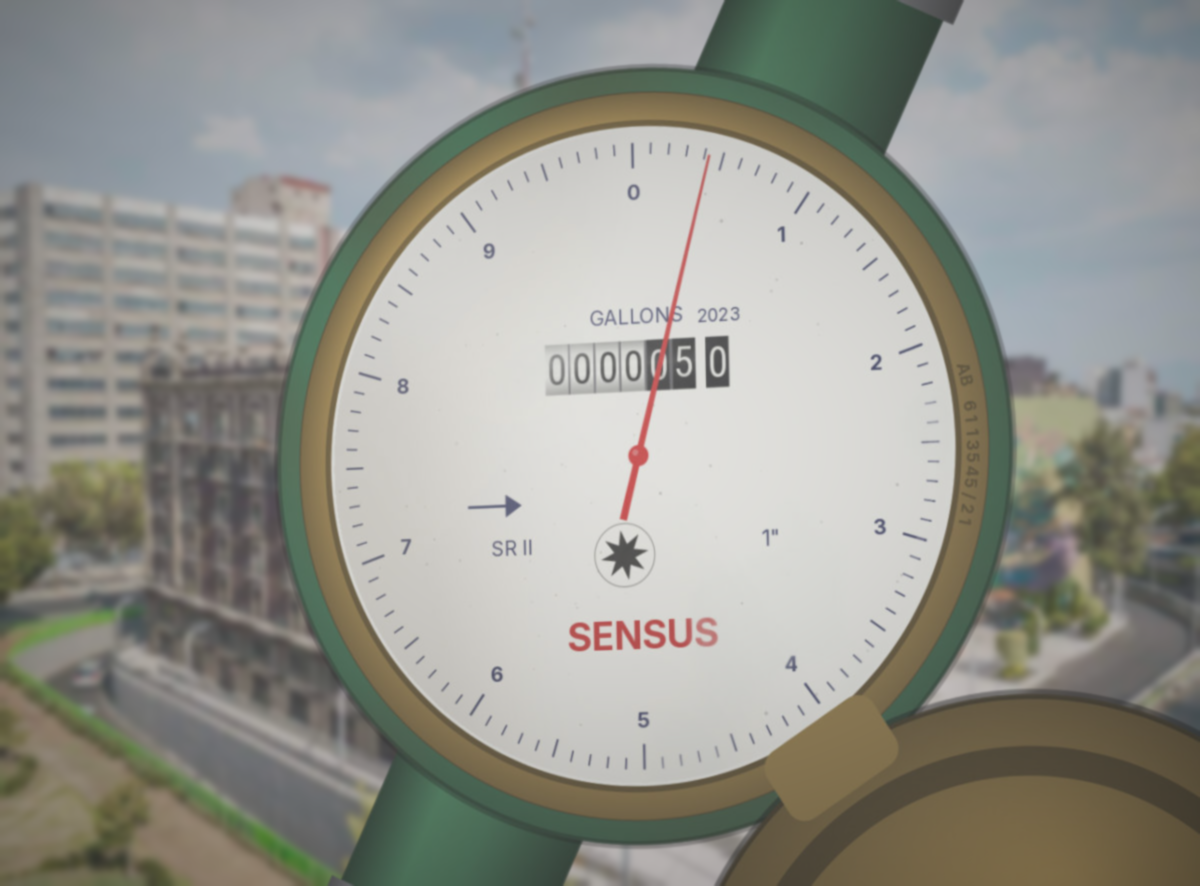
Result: 50.4,gal
